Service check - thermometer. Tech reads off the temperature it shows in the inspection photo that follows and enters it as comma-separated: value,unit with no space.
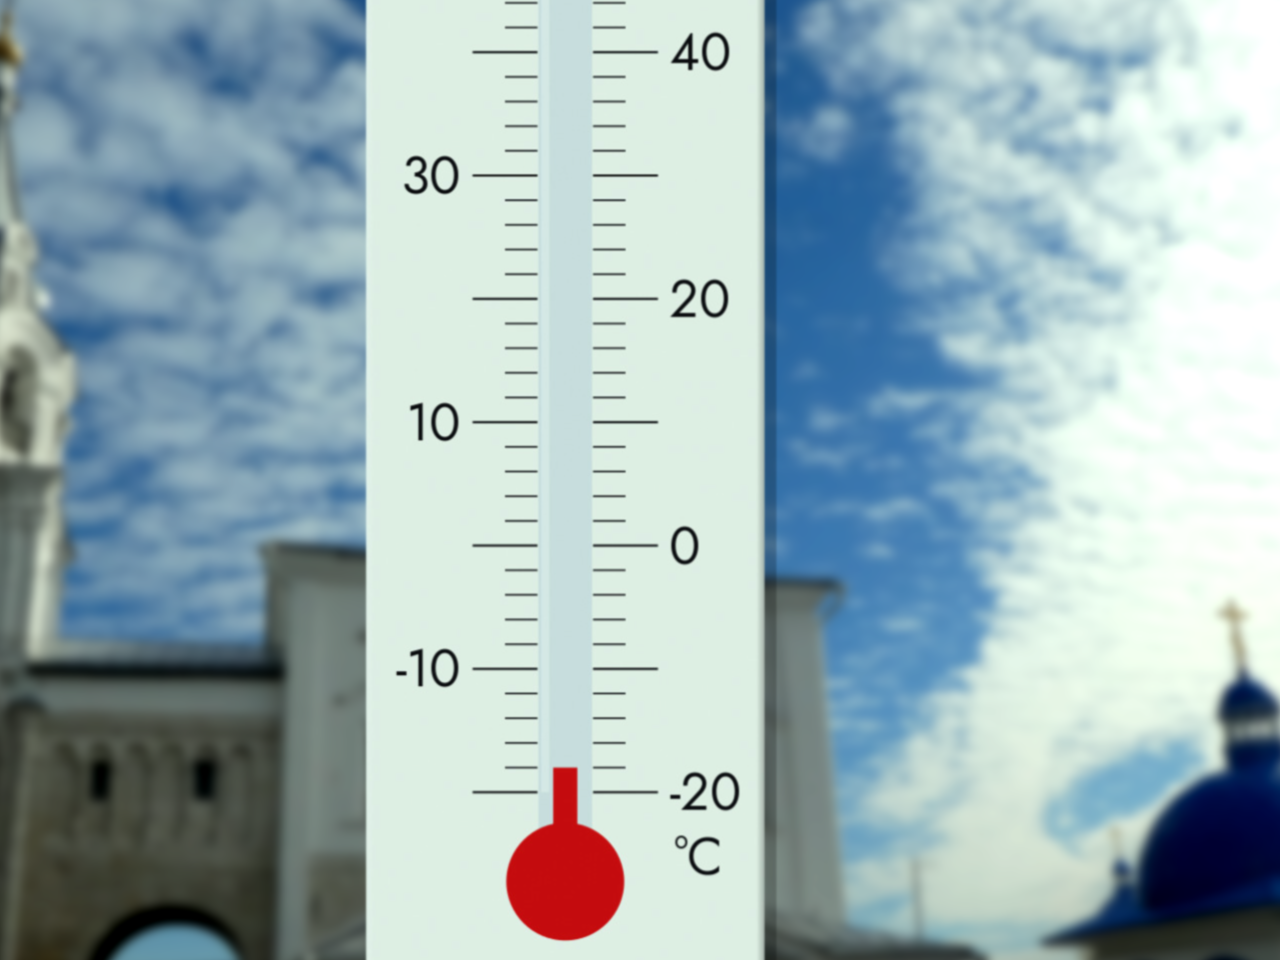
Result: -18,°C
